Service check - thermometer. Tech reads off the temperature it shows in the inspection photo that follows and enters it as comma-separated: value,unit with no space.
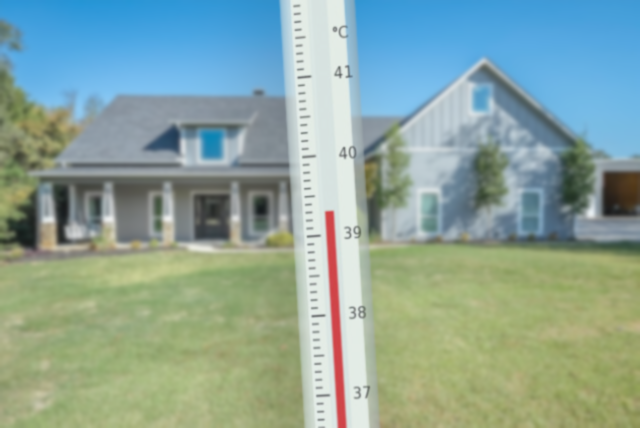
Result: 39.3,°C
